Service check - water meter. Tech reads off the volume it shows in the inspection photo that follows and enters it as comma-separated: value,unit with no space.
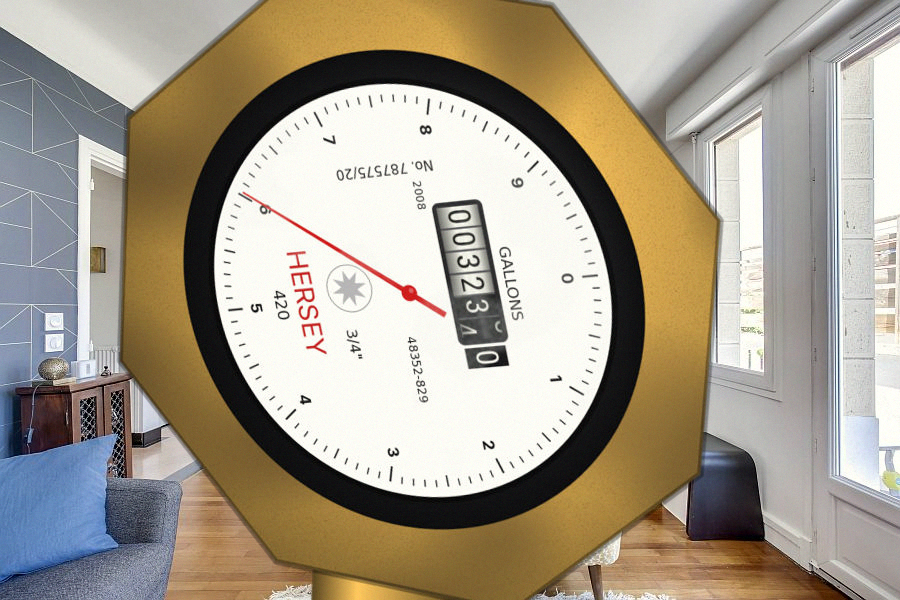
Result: 32336.0,gal
